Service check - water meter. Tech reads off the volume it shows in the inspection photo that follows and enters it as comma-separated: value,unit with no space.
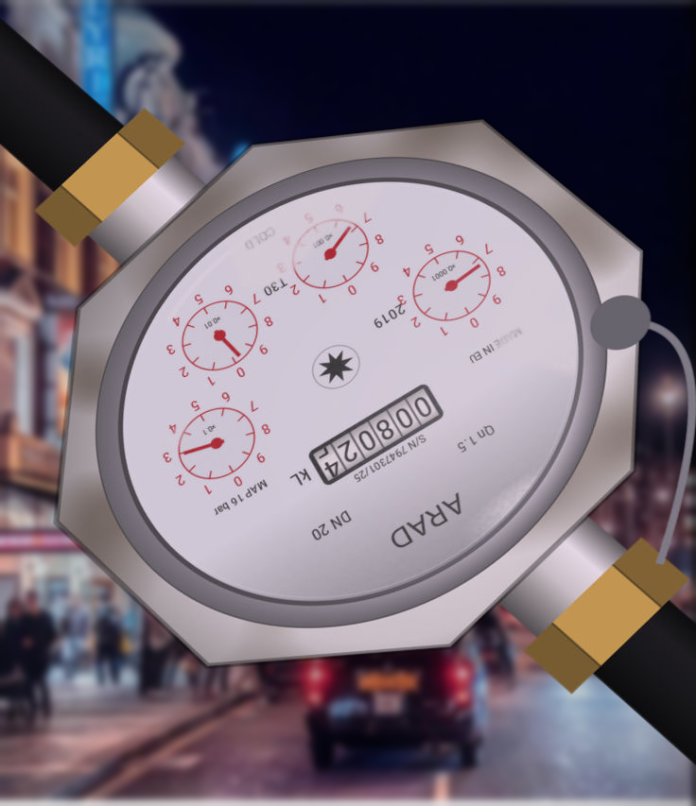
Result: 8024.2967,kL
